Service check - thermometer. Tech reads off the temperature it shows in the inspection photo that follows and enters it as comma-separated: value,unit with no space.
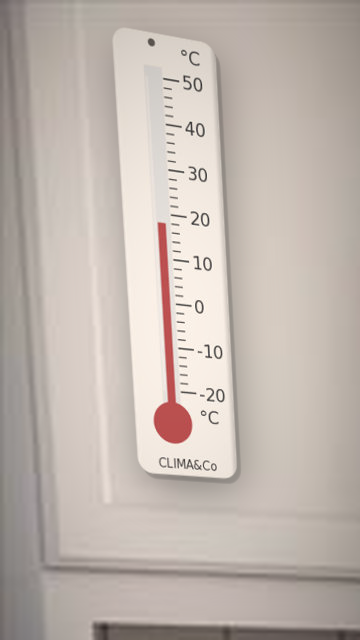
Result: 18,°C
